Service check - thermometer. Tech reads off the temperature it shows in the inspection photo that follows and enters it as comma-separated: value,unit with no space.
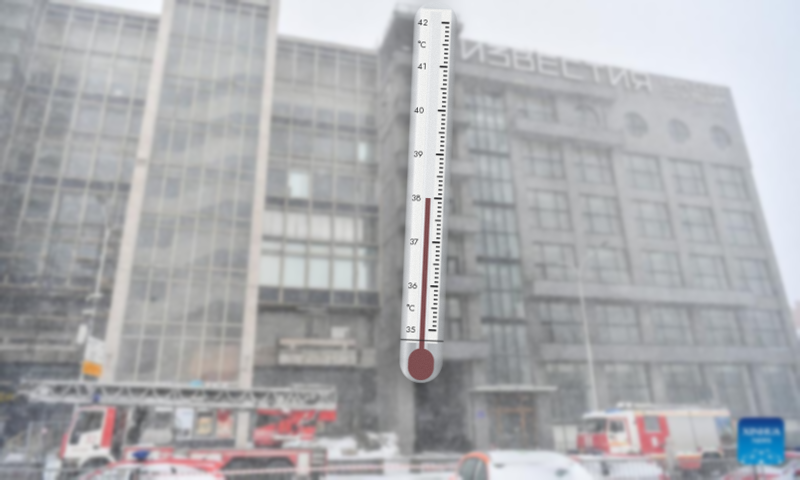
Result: 38,°C
